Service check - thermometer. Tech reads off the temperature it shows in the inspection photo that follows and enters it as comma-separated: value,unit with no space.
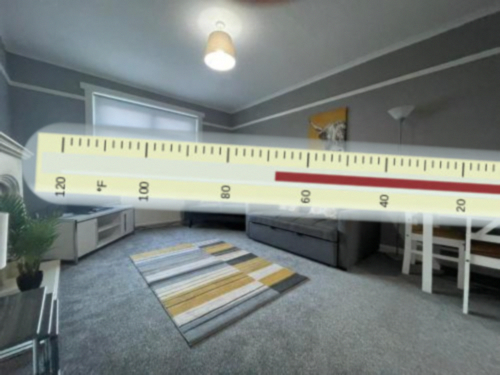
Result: 68,°F
